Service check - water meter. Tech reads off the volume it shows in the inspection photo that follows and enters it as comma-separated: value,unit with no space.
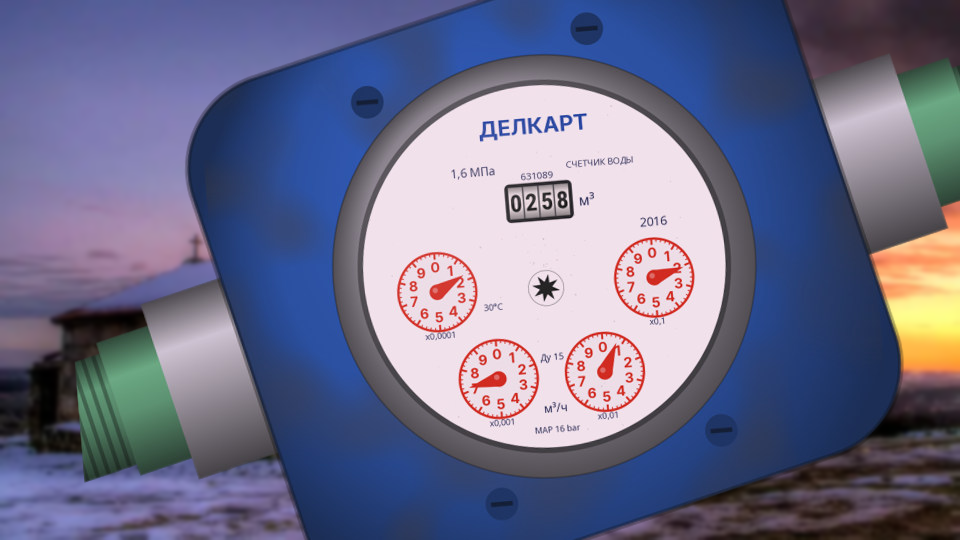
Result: 258.2071,m³
